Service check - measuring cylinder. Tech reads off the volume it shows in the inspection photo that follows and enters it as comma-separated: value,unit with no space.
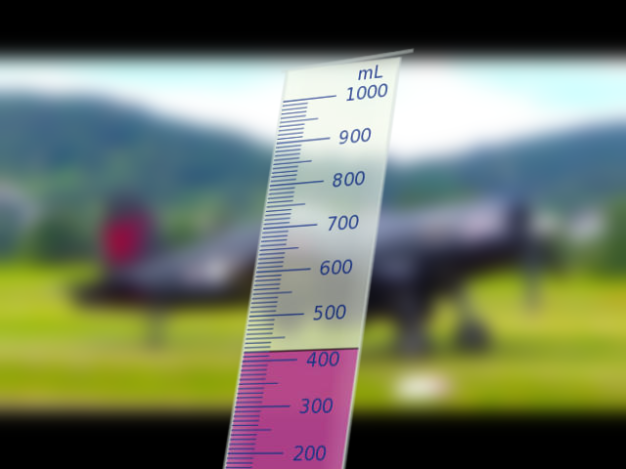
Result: 420,mL
